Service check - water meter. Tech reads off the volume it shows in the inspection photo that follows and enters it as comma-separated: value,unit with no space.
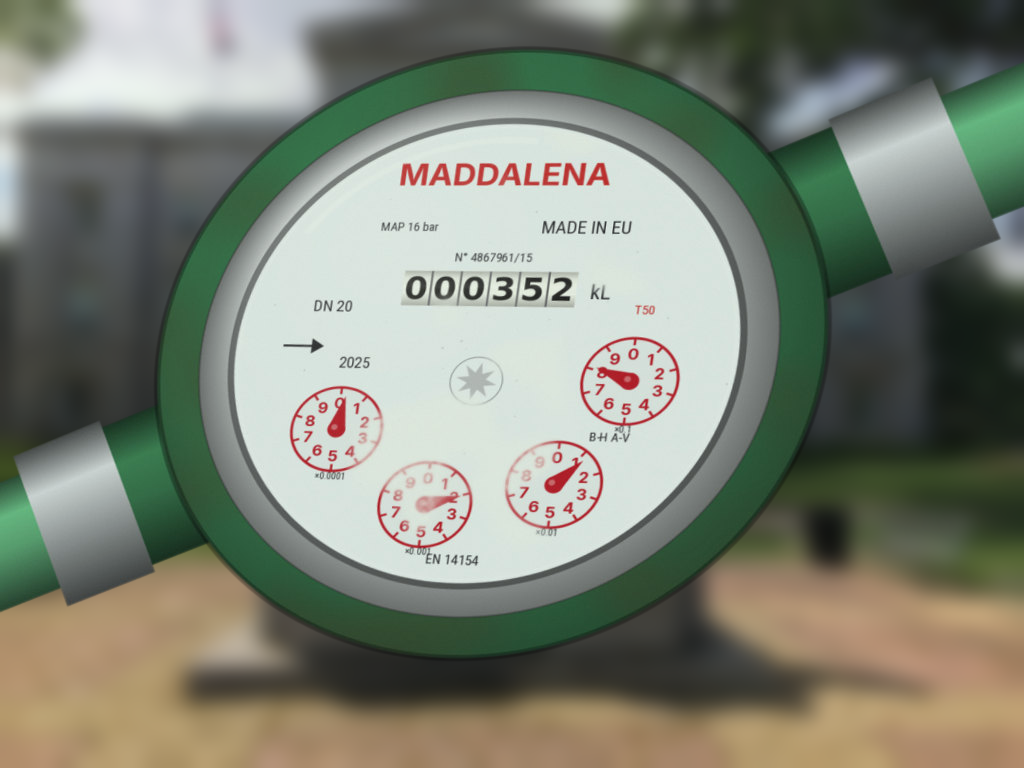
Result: 352.8120,kL
